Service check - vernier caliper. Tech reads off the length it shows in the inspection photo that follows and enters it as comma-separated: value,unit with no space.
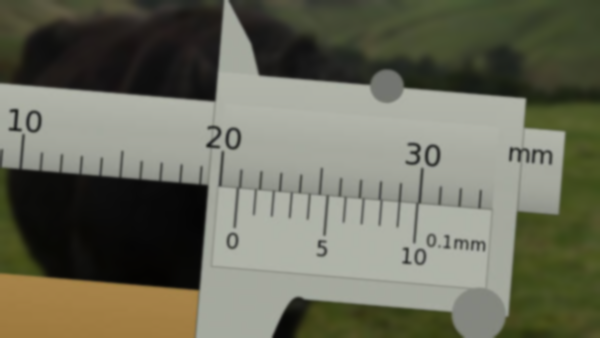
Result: 20.9,mm
